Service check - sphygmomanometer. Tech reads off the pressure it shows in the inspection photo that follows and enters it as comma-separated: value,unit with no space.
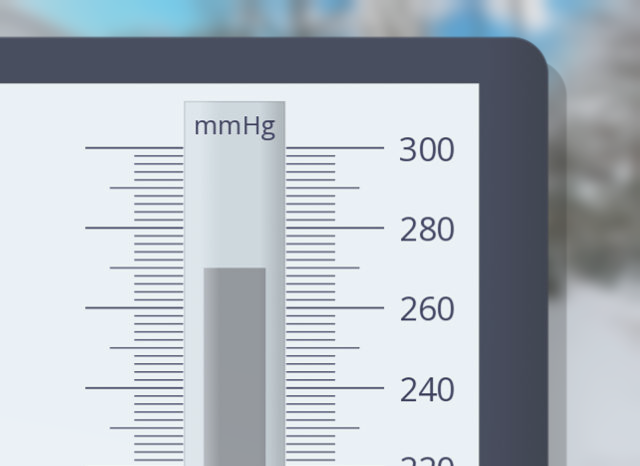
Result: 270,mmHg
